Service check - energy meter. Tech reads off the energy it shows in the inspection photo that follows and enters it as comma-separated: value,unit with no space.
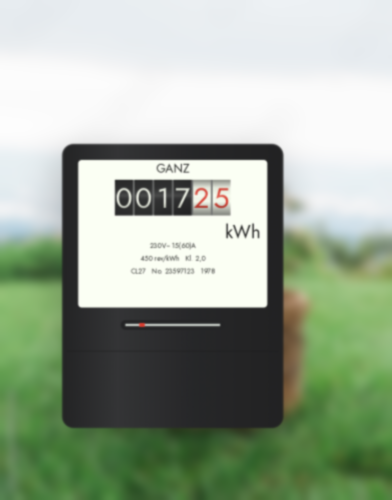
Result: 17.25,kWh
